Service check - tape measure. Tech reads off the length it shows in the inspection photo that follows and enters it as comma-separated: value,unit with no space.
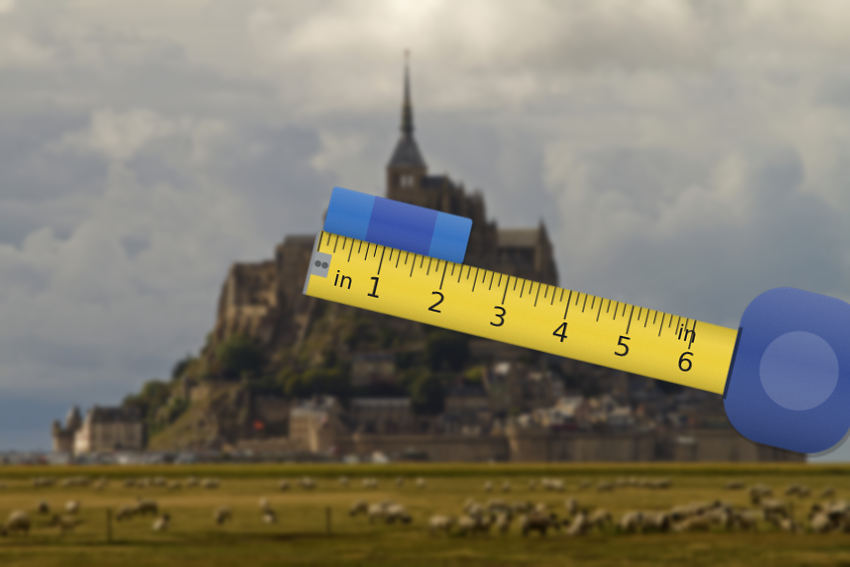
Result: 2.25,in
